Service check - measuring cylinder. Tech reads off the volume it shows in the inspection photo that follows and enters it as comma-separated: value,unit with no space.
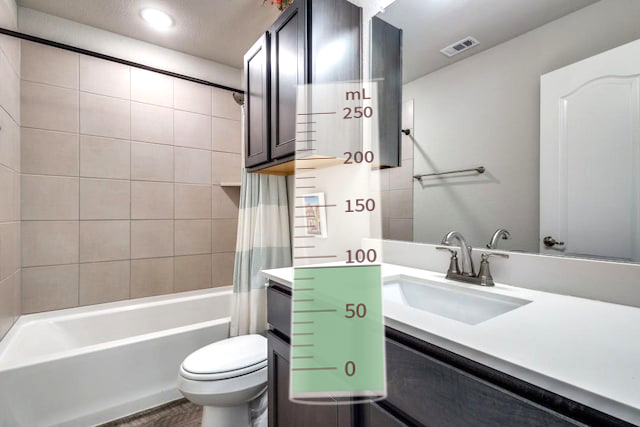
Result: 90,mL
